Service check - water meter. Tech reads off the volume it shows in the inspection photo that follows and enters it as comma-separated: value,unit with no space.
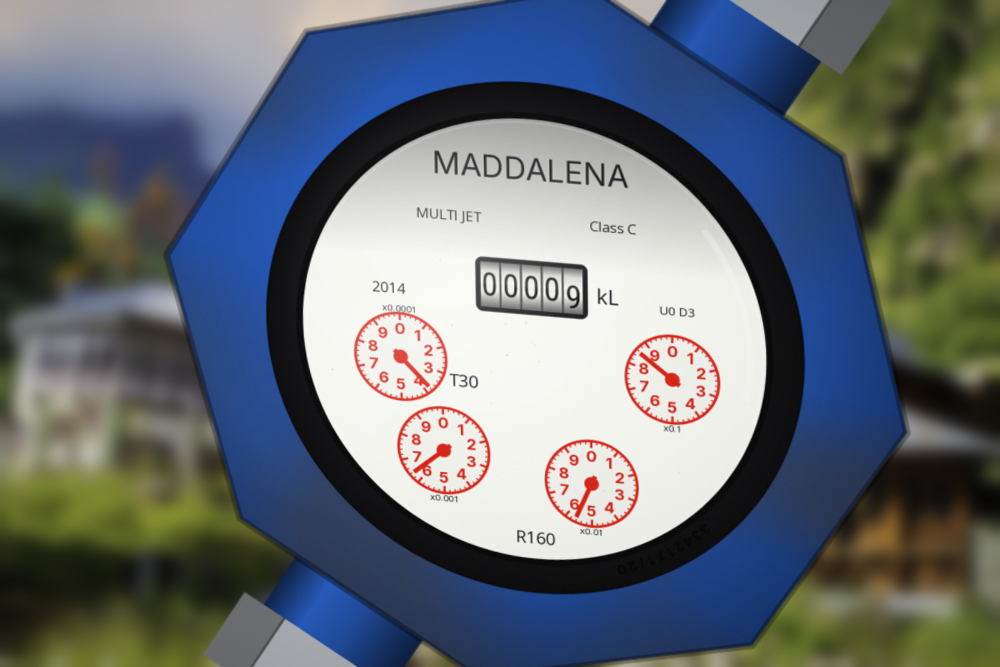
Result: 8.8563,kL
